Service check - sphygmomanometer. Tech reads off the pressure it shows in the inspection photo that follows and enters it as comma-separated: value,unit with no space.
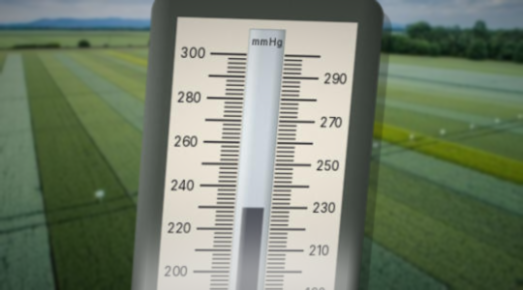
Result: 230,mmHg
